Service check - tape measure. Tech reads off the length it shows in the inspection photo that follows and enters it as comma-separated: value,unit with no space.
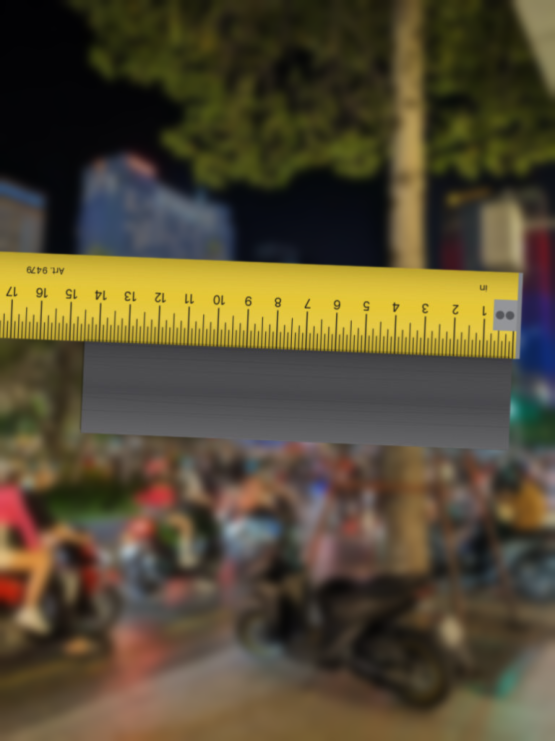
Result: 14.5,in
